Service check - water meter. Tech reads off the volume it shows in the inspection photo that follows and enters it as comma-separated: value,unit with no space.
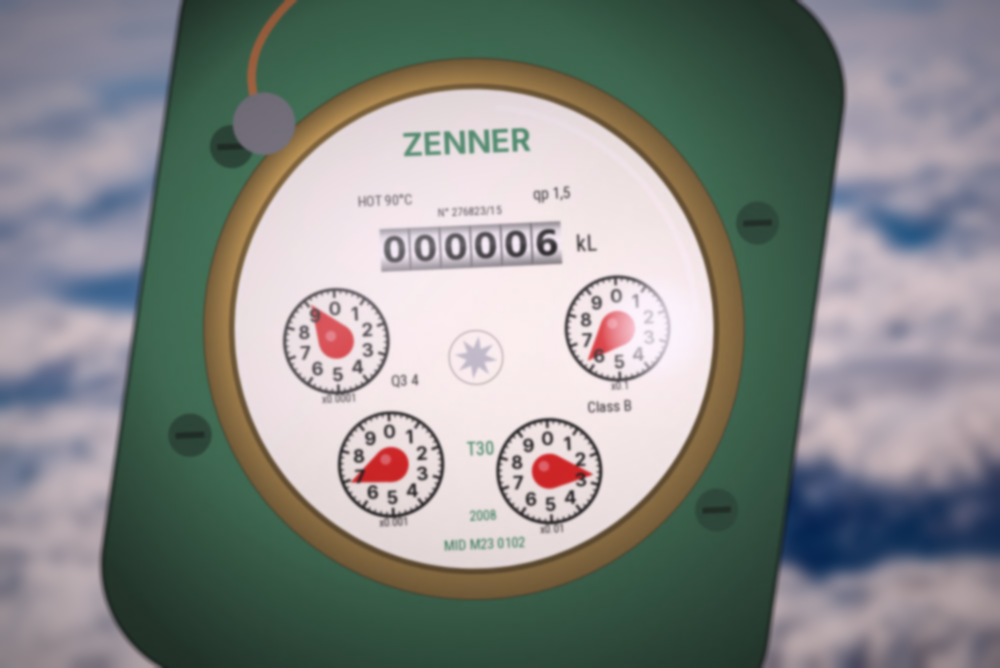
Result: 6.6269,kL
